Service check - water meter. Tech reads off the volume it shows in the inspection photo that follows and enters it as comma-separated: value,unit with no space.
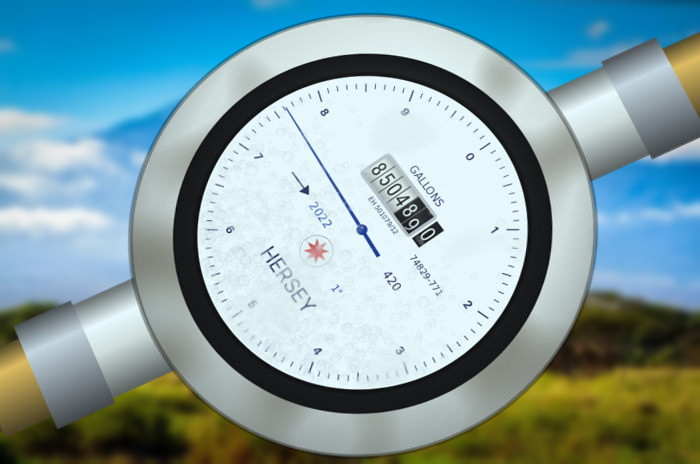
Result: 8504887.6,gal
